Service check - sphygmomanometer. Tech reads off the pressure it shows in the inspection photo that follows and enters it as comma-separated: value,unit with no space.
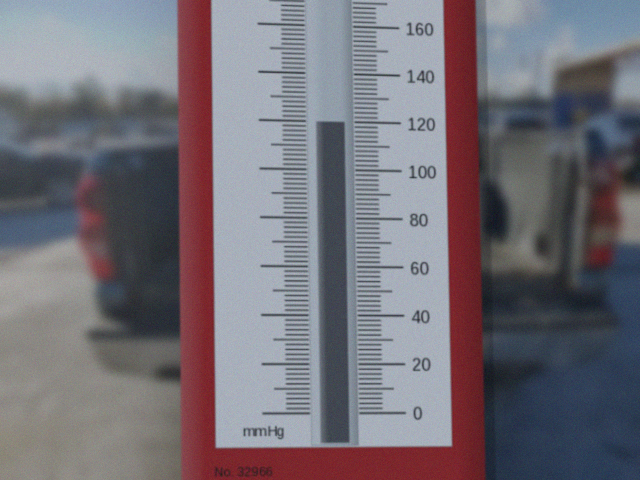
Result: 120,mmHg
